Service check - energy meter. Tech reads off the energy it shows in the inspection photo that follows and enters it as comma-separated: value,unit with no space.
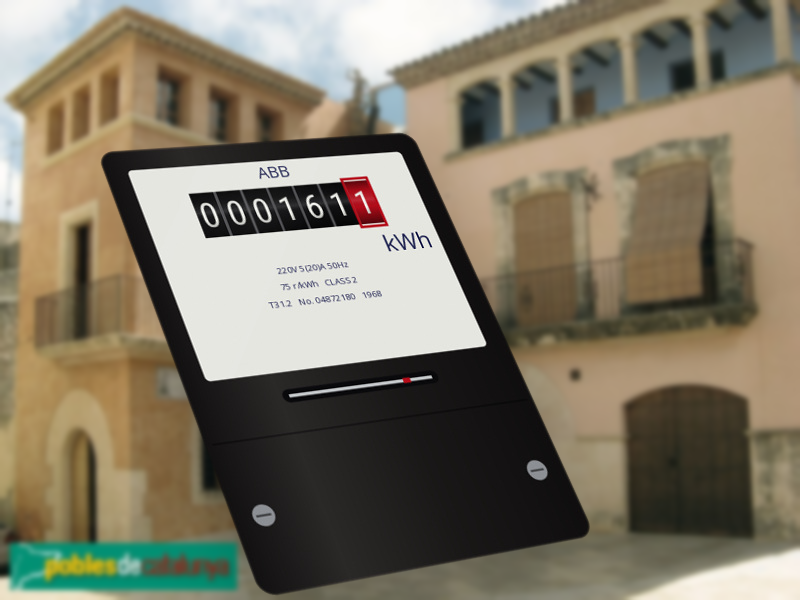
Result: 161.1,kWh
